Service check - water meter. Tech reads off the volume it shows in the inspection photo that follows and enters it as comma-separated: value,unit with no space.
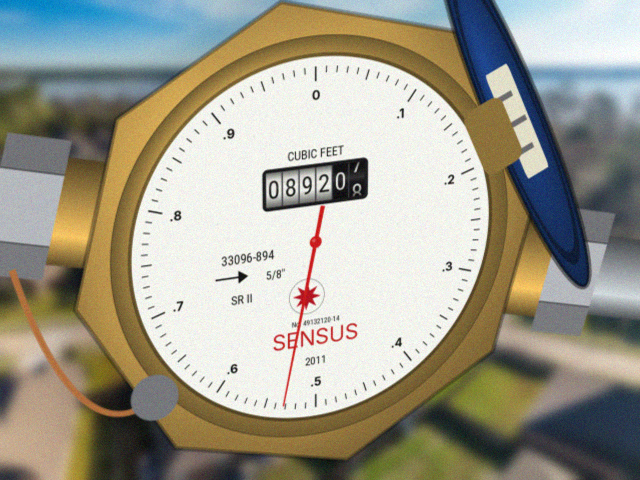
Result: 89207.53,ft³
